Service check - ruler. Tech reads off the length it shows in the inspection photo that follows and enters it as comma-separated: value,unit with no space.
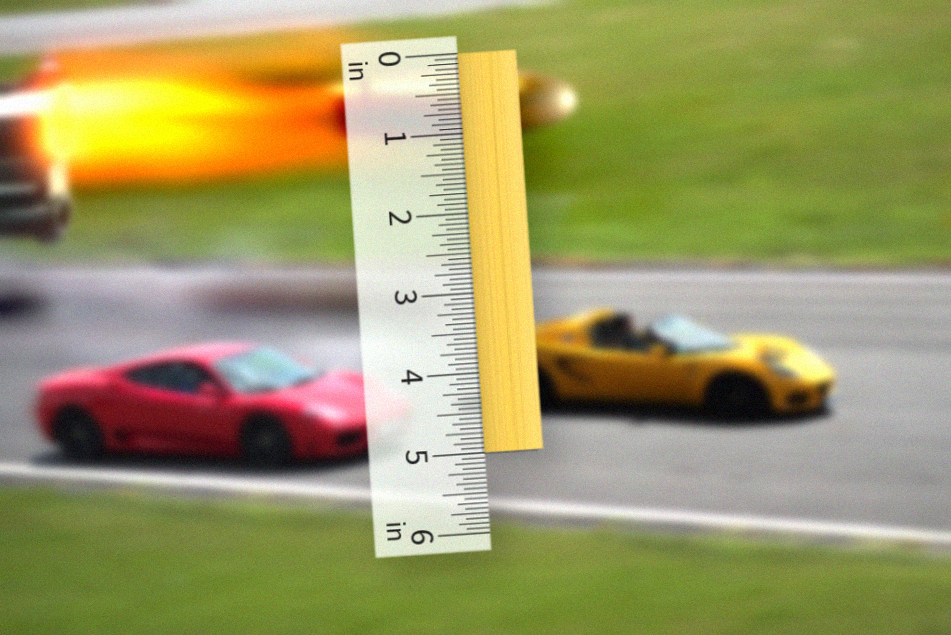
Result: 5,in
